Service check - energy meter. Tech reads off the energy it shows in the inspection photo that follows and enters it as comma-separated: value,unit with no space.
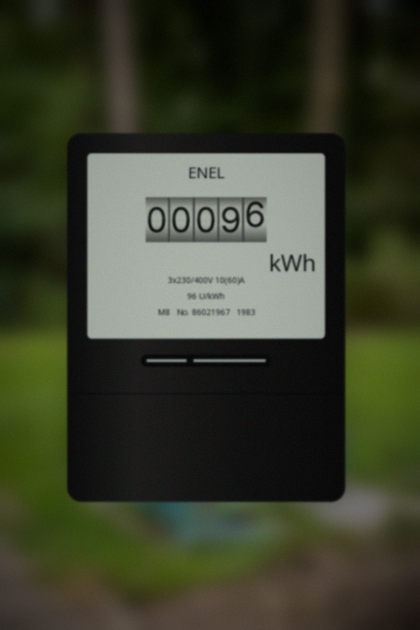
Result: 96,kWh
